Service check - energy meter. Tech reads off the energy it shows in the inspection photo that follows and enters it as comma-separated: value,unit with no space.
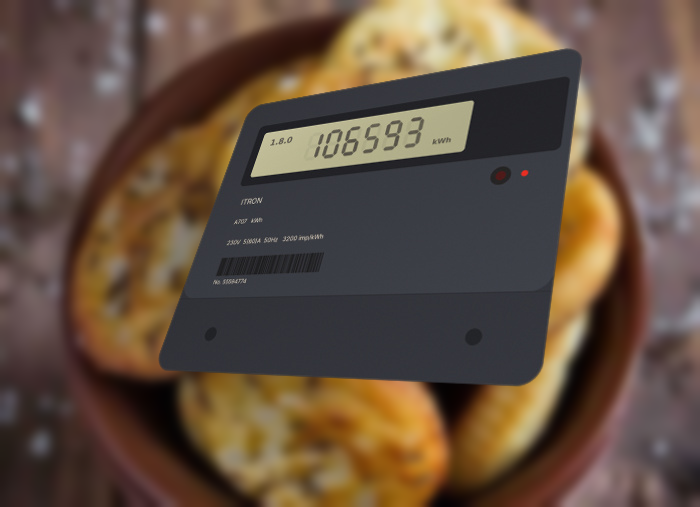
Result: 106593,kWh
